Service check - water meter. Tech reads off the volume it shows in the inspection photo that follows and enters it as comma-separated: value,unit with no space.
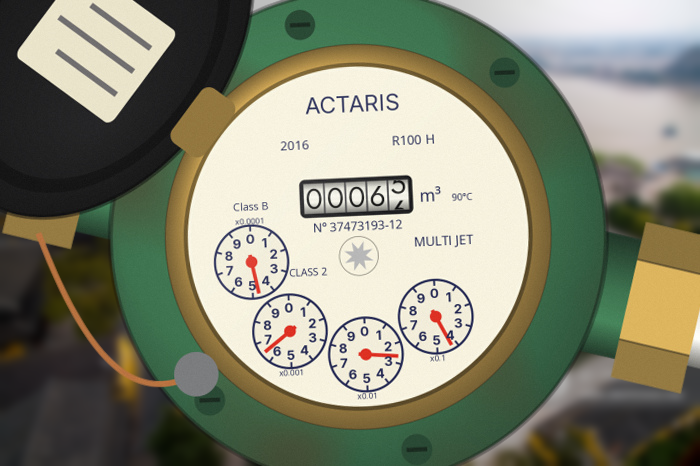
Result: 65.4264,m³
